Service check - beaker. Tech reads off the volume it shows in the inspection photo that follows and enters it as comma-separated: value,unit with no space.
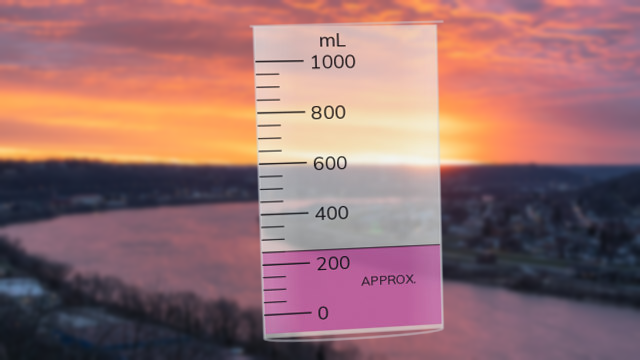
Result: 250,mL
